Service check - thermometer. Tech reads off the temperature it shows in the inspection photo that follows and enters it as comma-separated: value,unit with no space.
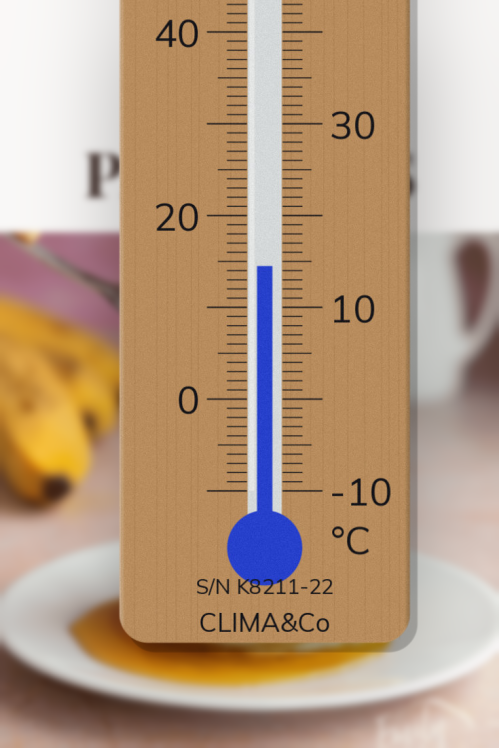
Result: 14.5,°C
